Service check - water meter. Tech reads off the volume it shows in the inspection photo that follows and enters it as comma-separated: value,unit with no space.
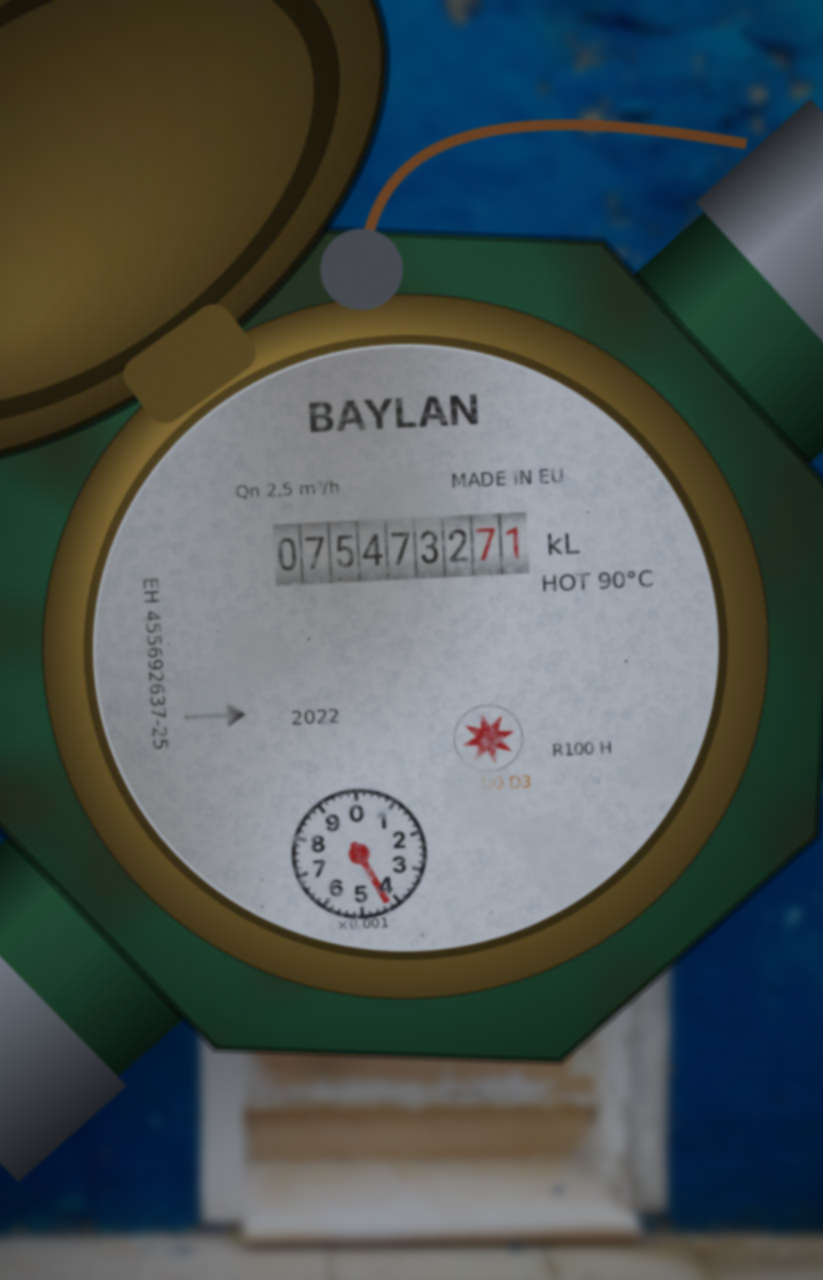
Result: 754732.714,kL
